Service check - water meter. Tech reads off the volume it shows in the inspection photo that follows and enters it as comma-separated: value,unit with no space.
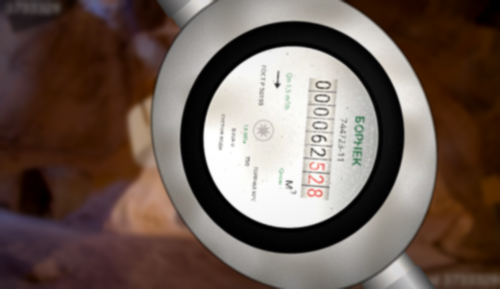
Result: 62.528,m³
